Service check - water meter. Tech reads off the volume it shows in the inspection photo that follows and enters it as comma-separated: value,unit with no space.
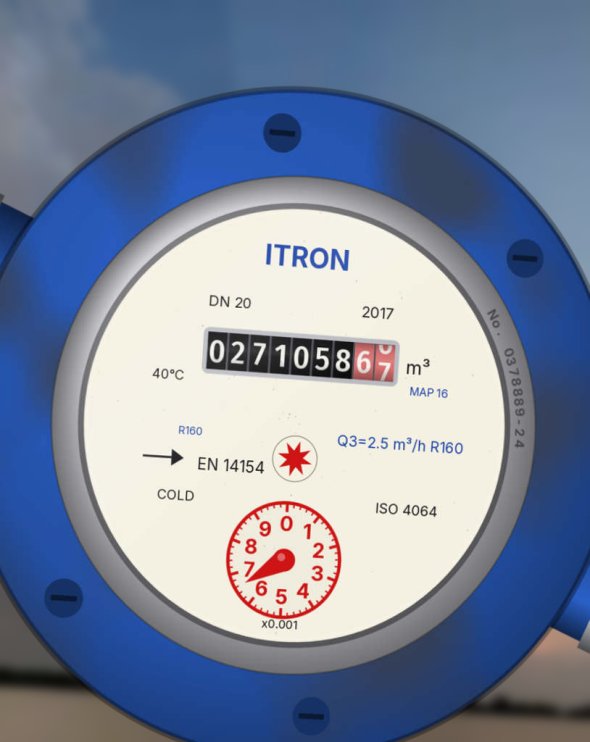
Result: 271058.666,m³
